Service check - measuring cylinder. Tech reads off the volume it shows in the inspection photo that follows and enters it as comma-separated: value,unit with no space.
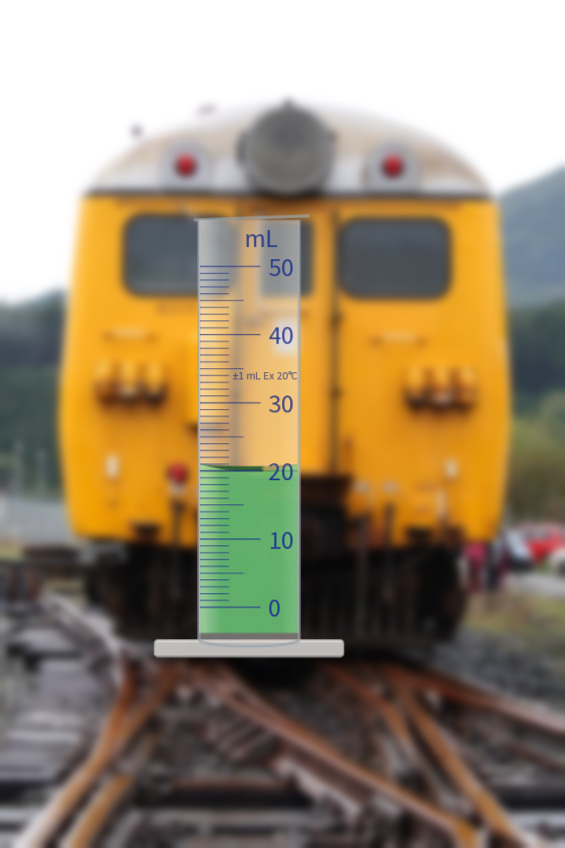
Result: 20,mL
